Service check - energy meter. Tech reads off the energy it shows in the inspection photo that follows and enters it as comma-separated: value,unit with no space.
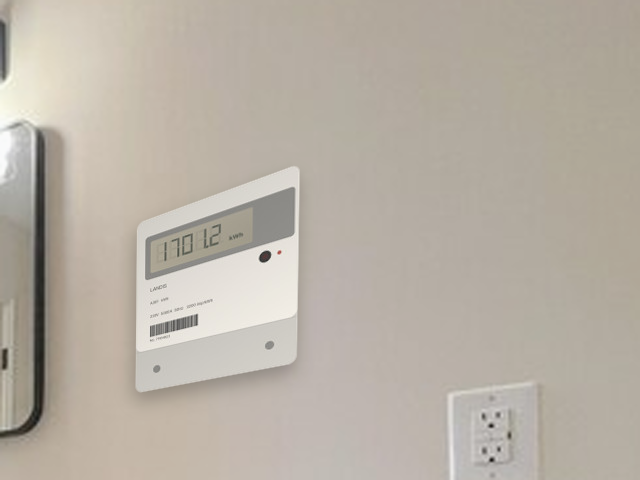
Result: 1701.2,kWh
